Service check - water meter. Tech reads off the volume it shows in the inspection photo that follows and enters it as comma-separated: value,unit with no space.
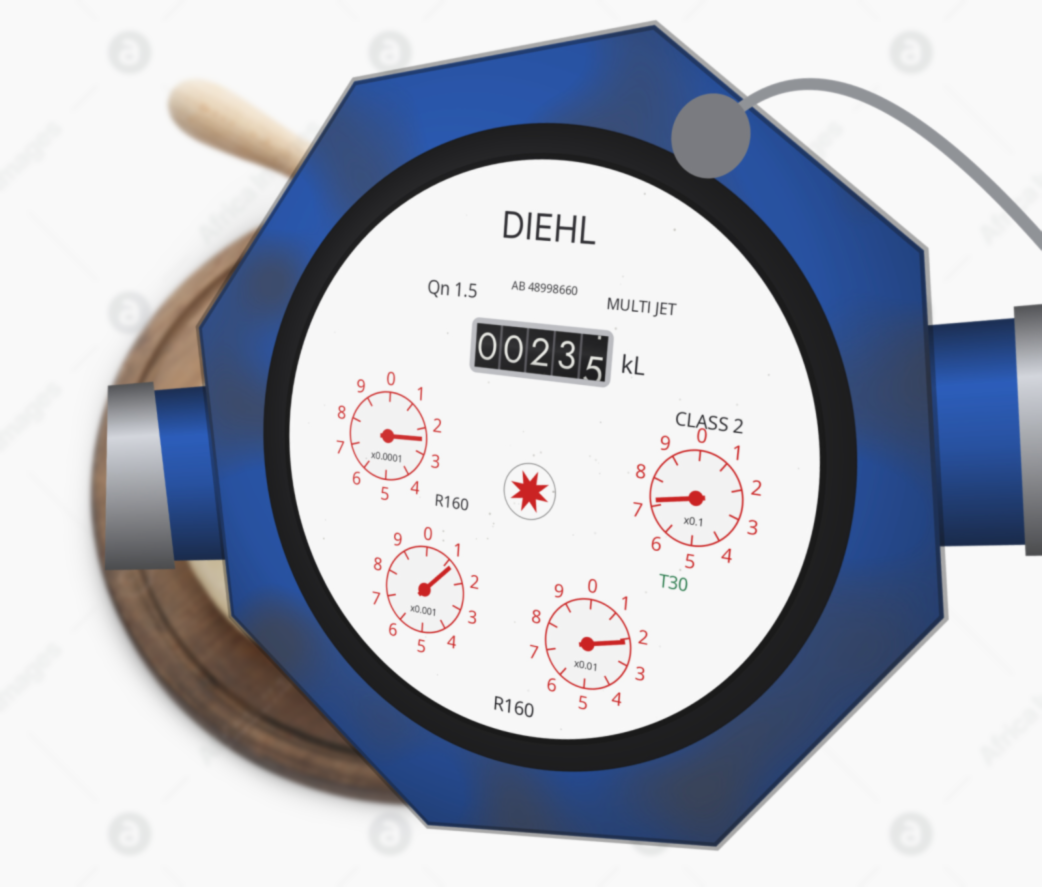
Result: 234.7212,kL
